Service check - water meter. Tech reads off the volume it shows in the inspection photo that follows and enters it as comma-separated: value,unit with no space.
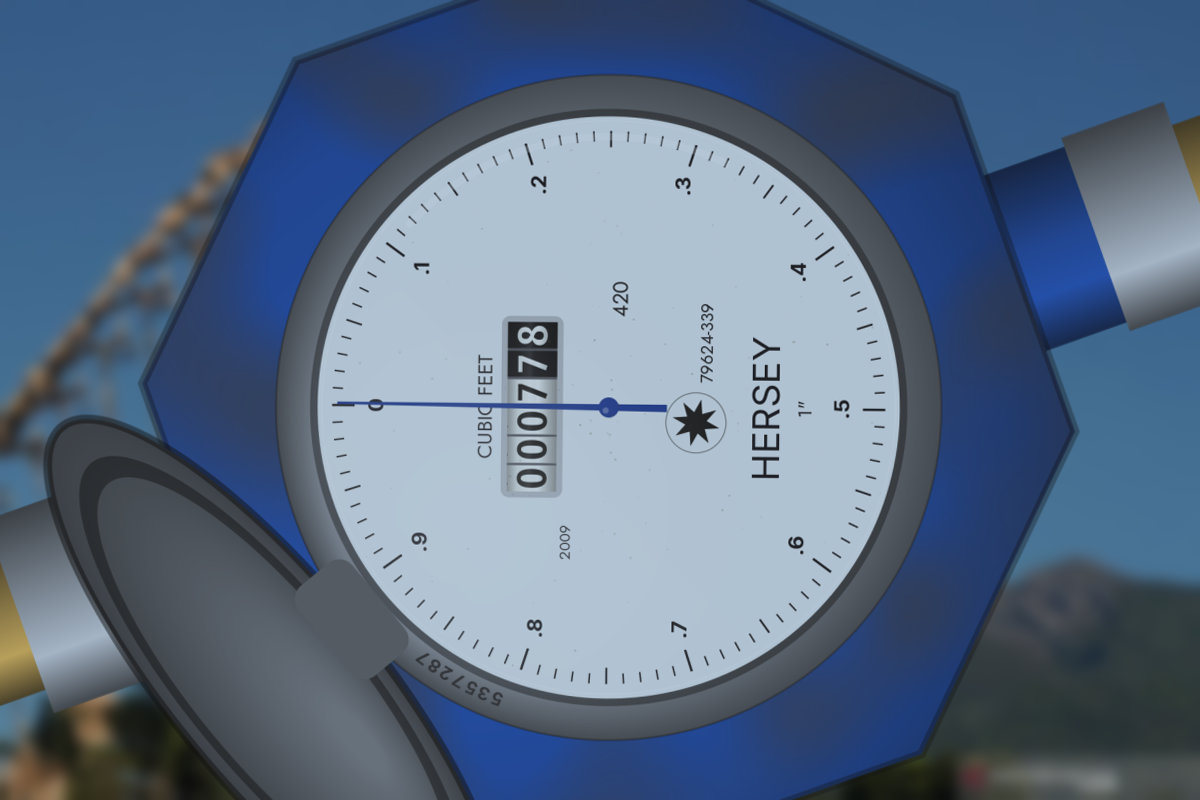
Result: 778.00,ft³
